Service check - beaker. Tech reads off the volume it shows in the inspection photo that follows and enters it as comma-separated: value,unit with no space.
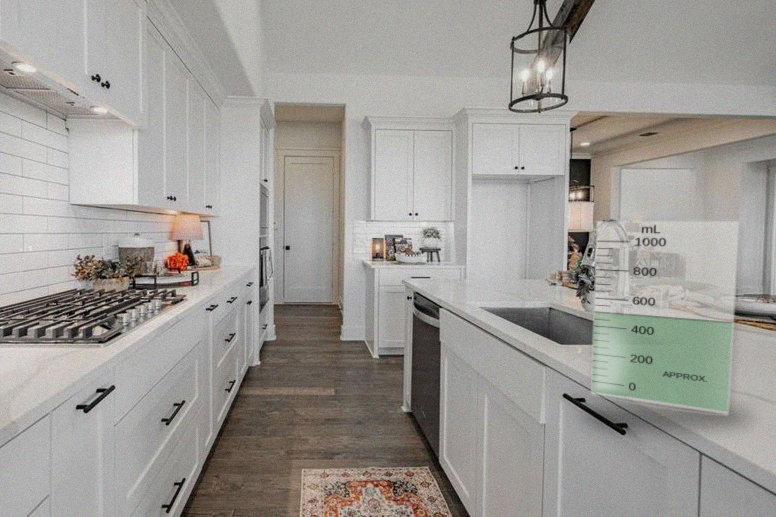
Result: 500,mL
